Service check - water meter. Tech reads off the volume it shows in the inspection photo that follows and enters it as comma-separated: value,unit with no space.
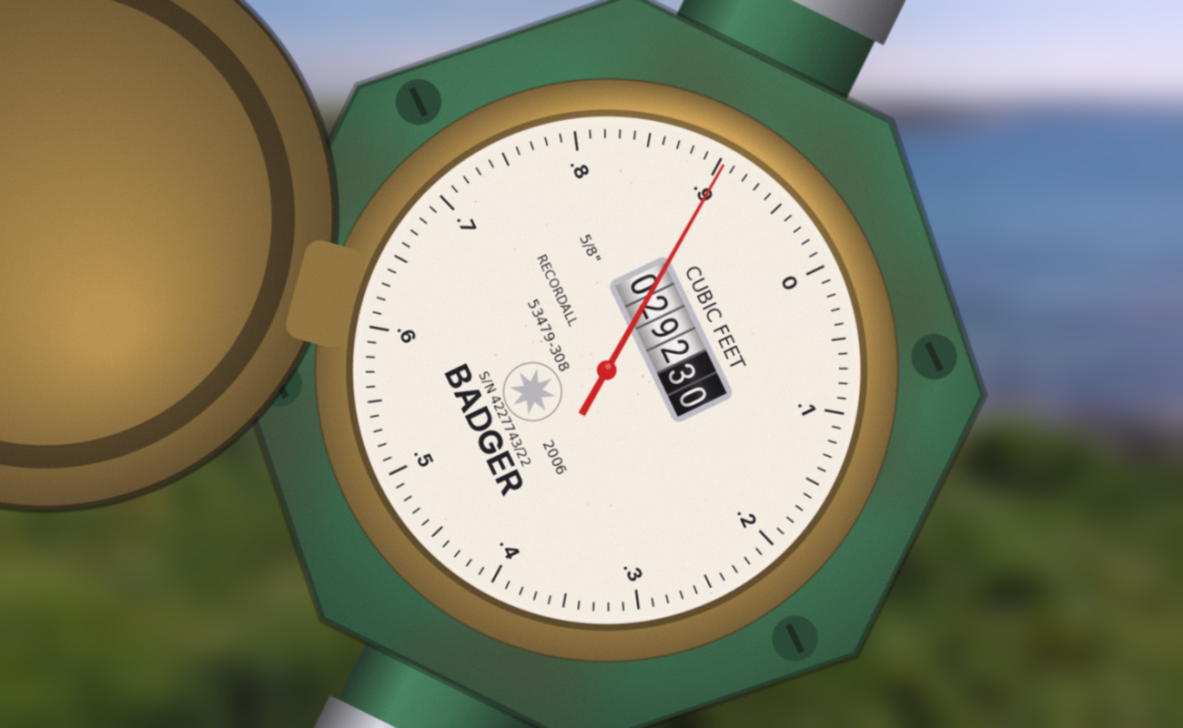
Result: 29229.90,ft³
